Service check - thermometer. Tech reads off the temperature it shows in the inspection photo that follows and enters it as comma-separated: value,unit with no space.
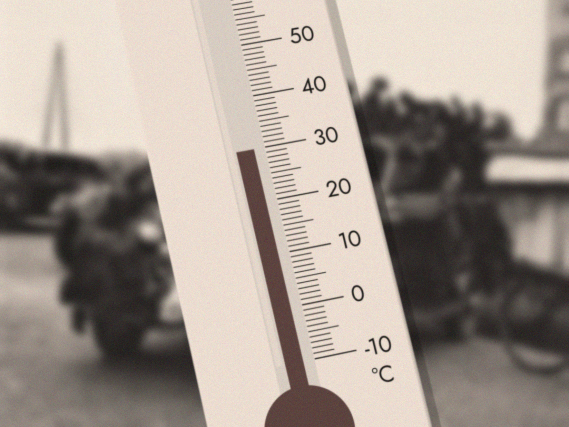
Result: 30,°C
